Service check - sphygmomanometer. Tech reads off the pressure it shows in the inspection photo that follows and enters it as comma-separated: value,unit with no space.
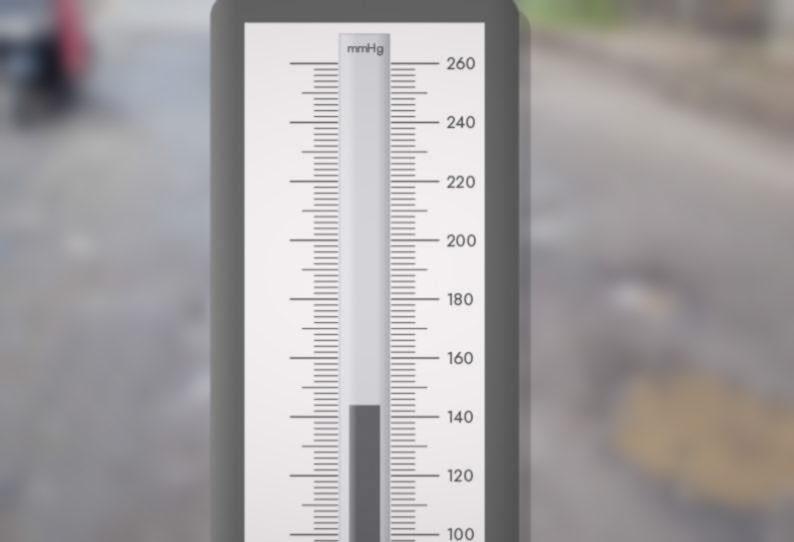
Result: 144,mmHg
